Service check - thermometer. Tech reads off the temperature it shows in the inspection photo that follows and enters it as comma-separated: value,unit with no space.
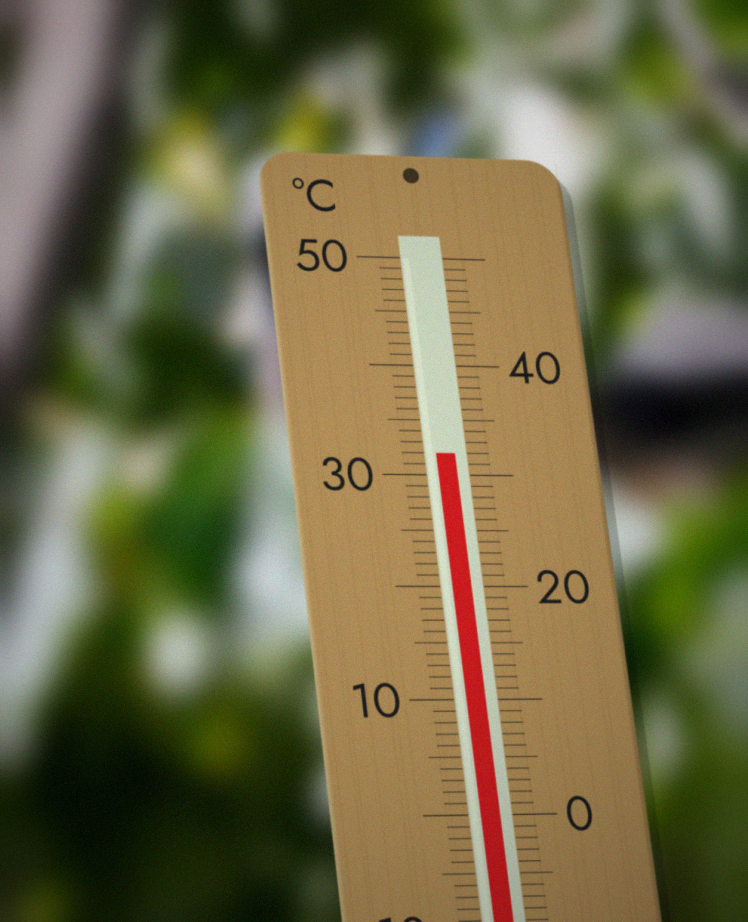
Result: 32,°C
